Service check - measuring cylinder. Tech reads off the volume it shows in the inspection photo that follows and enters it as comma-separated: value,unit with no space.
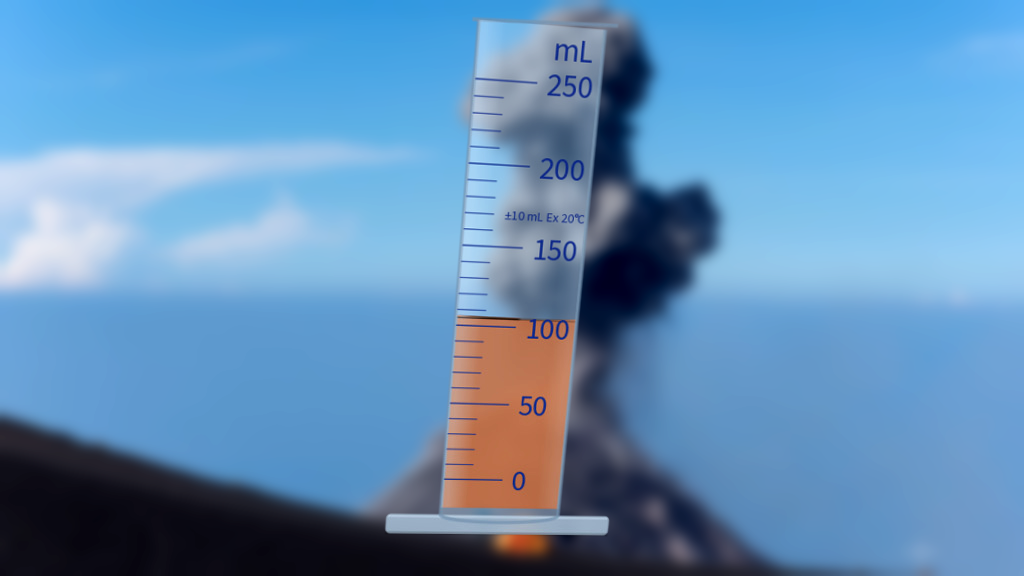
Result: 105,mL
